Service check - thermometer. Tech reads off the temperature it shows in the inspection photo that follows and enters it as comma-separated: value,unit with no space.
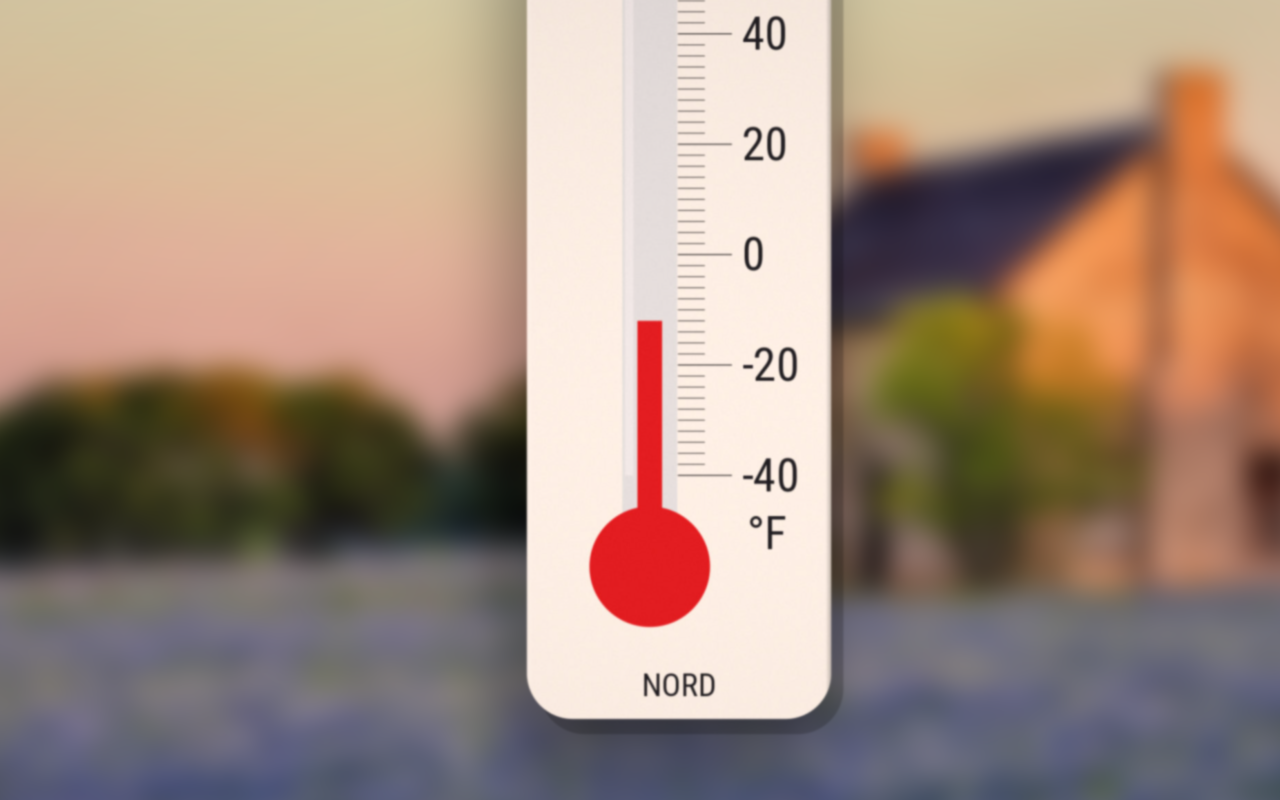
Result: -12,°F
